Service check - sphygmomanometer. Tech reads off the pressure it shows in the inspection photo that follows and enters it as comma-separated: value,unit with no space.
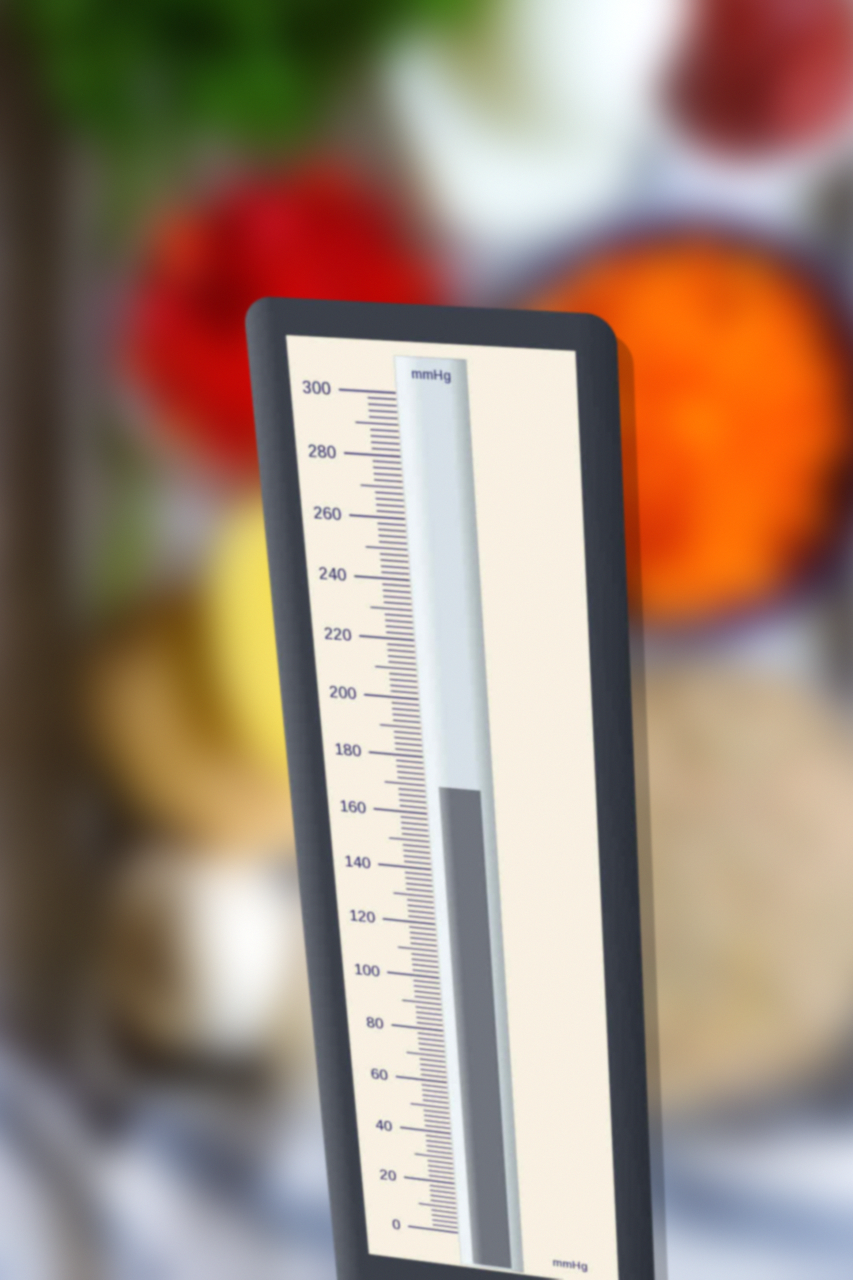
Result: 170,mmHg
